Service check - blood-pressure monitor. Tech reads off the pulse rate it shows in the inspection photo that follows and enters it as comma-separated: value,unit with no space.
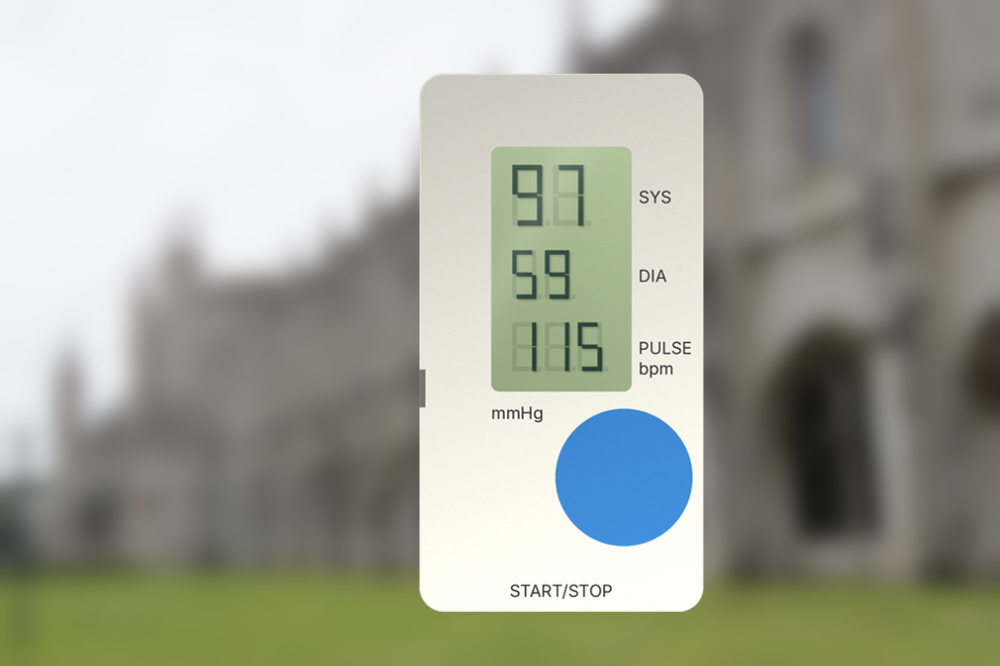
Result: 115,bpm
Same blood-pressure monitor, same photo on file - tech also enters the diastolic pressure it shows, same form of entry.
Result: 59,mmHg
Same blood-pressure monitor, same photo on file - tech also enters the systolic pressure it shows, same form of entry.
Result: 97,mmHg
